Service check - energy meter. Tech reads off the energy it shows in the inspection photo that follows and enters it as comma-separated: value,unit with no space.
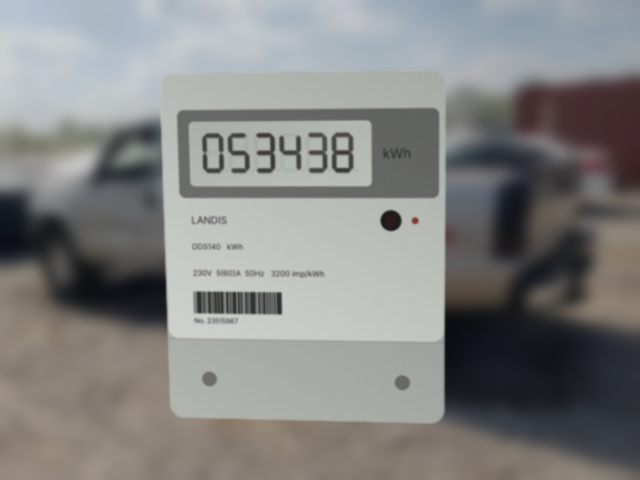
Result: 53438,kWh
